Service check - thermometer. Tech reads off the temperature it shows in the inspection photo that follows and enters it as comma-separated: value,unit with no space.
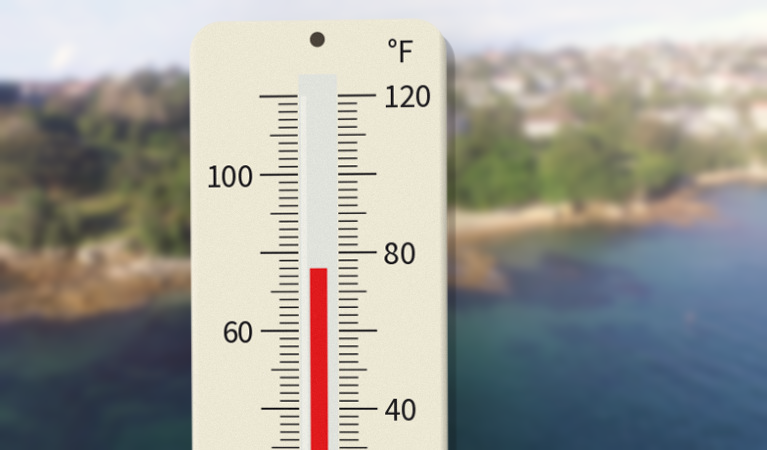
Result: 76,°F
